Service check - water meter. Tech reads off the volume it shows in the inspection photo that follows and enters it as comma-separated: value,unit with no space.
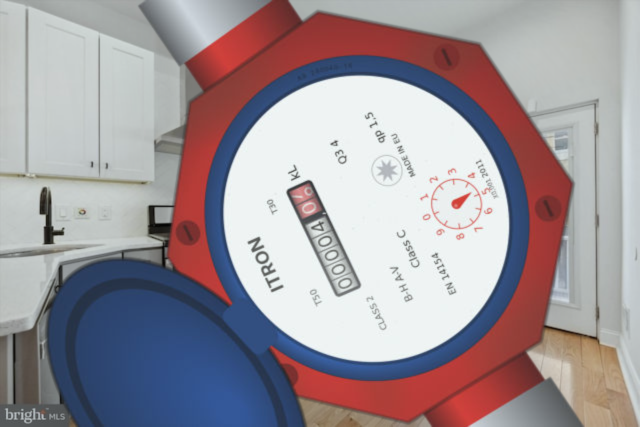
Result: 4.074,kL
